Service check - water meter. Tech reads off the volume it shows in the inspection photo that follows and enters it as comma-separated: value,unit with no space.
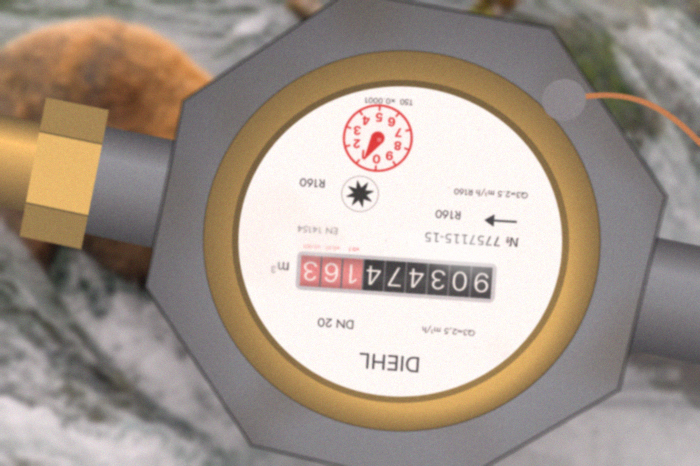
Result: 903474.1630,m³
